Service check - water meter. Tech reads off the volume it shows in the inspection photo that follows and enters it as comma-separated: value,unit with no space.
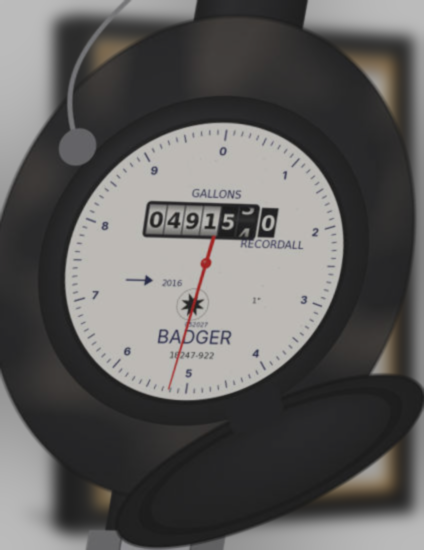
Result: 491535.2,gal
